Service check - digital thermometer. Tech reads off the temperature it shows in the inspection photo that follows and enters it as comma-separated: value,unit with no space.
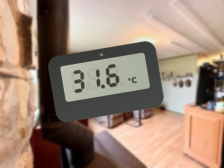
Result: 31.6,°C
